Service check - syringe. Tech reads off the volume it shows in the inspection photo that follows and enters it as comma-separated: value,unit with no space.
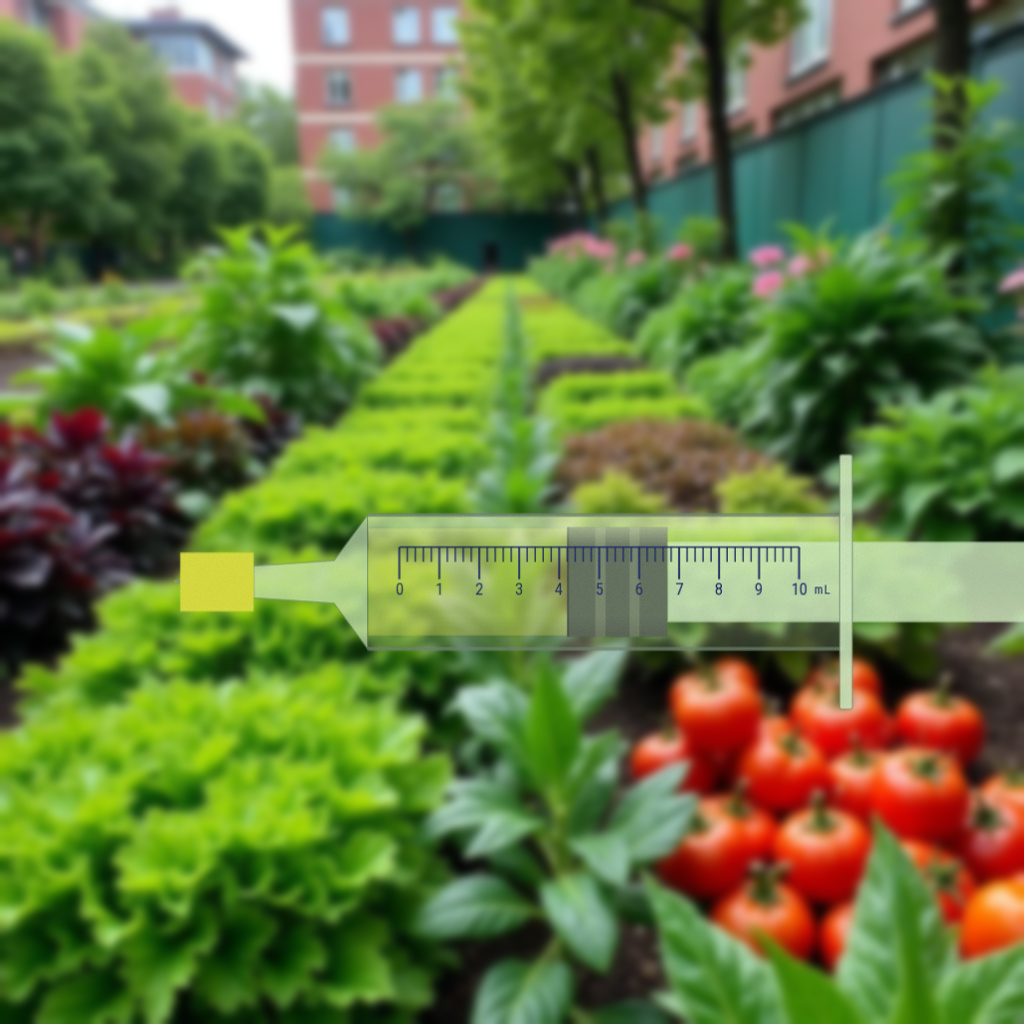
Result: 4.2,mL
